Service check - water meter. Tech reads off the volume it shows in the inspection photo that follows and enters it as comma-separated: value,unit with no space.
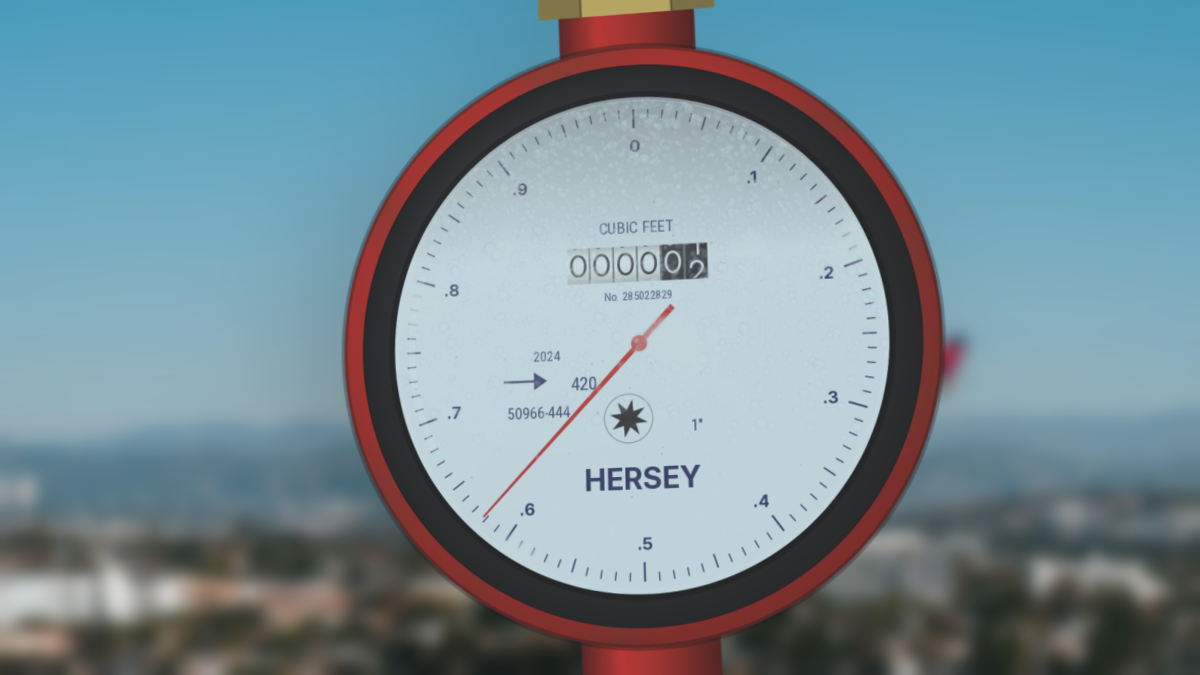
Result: 1.62,ft³
